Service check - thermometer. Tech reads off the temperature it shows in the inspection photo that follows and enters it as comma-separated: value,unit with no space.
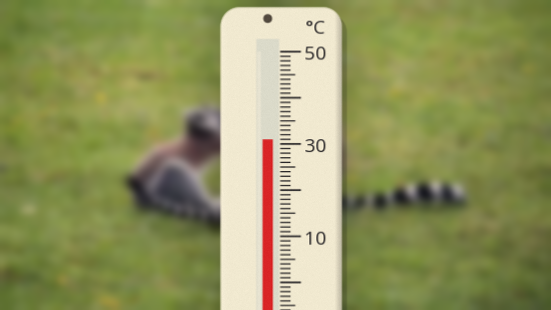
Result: 31,°C
